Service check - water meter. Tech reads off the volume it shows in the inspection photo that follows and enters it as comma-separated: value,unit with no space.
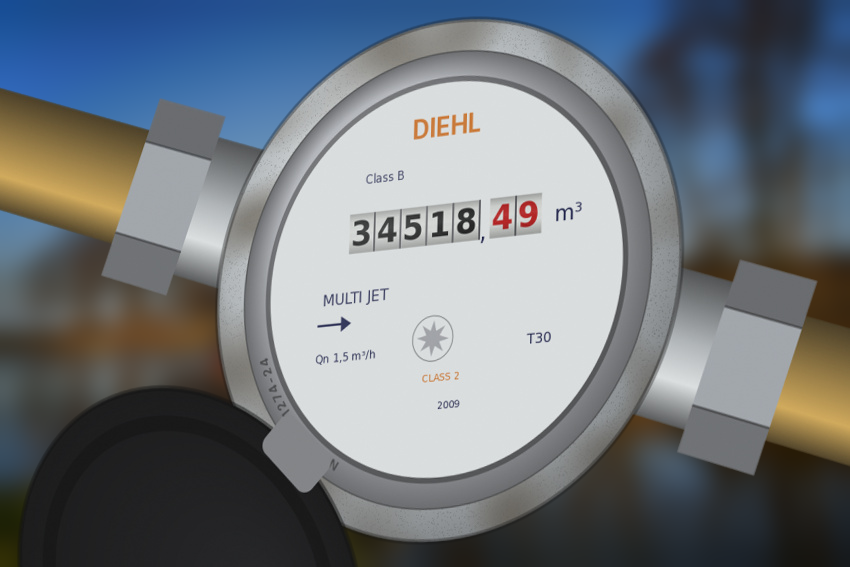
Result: 34518.49,m³
